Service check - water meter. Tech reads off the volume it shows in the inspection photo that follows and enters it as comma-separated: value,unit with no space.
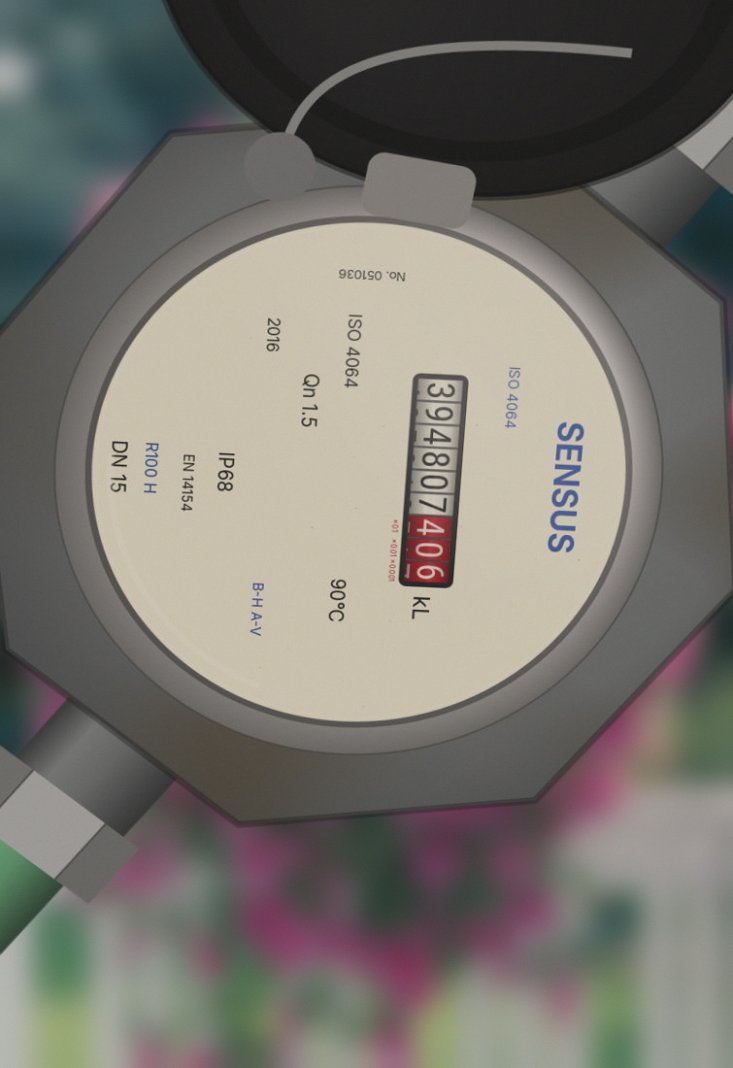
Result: 394807.406,kL
